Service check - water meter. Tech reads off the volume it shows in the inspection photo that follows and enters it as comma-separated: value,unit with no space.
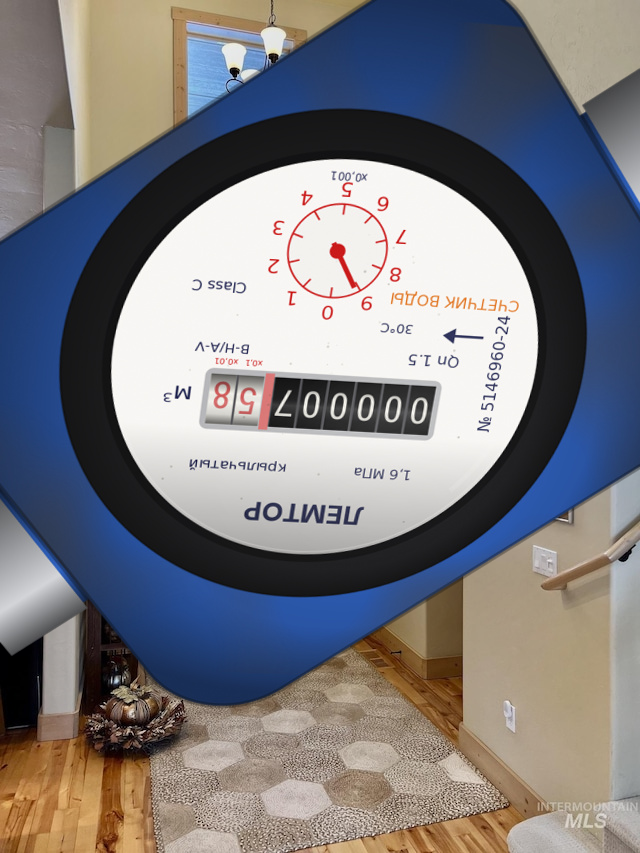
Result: 7.579,m³
